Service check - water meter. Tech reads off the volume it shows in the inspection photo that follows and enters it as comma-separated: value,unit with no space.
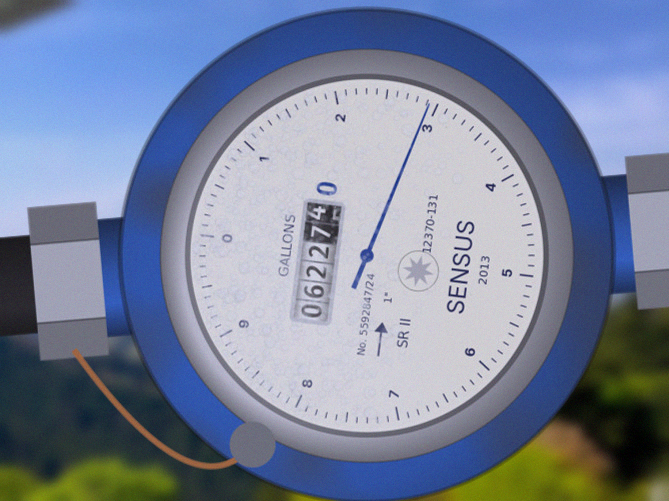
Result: 622742.9,gal
